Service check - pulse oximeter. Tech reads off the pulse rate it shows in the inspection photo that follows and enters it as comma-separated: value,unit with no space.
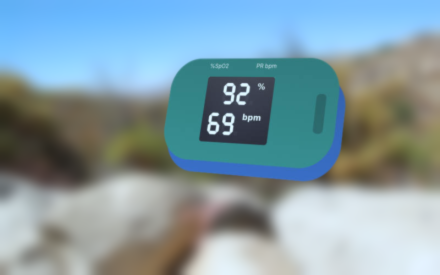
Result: 69,bpm
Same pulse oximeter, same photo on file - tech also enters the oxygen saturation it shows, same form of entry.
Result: 92,%
